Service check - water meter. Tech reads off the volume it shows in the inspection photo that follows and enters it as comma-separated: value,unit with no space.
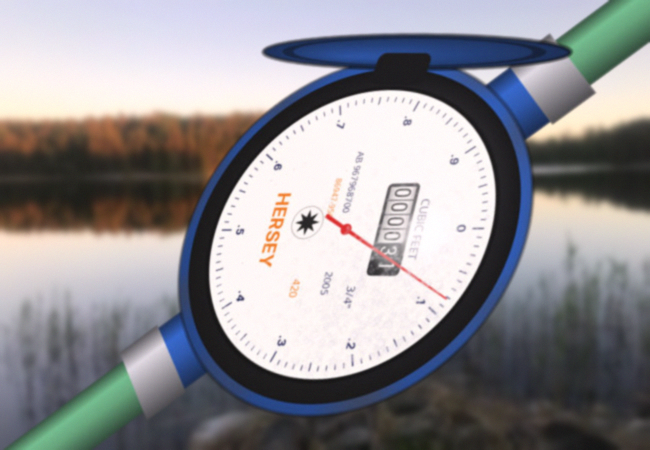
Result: 31.08,ft³
